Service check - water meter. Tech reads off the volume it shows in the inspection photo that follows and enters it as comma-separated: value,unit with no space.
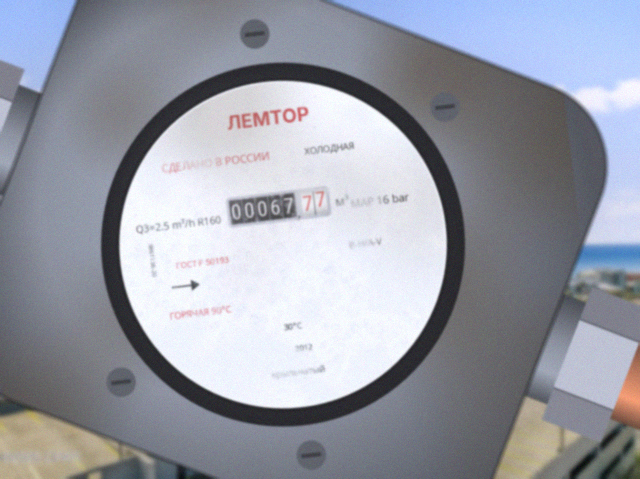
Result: 67.77,m³
